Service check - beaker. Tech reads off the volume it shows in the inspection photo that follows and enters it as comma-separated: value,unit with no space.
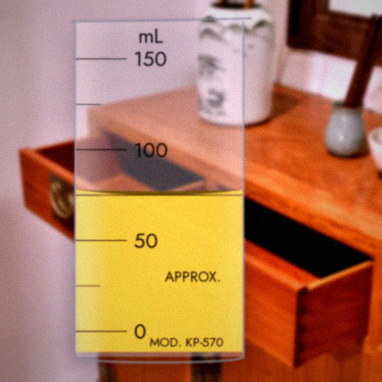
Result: 75,mL
